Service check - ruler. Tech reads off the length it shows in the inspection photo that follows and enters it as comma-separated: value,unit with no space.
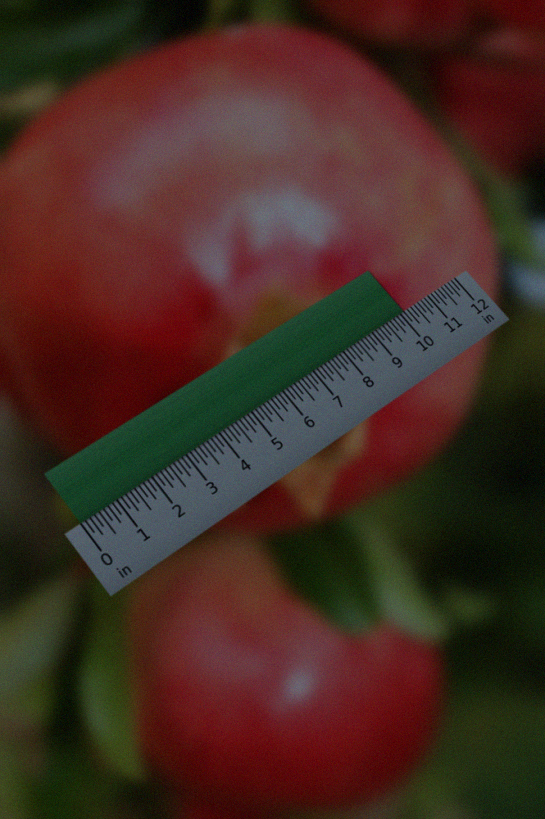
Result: 10.125,in
